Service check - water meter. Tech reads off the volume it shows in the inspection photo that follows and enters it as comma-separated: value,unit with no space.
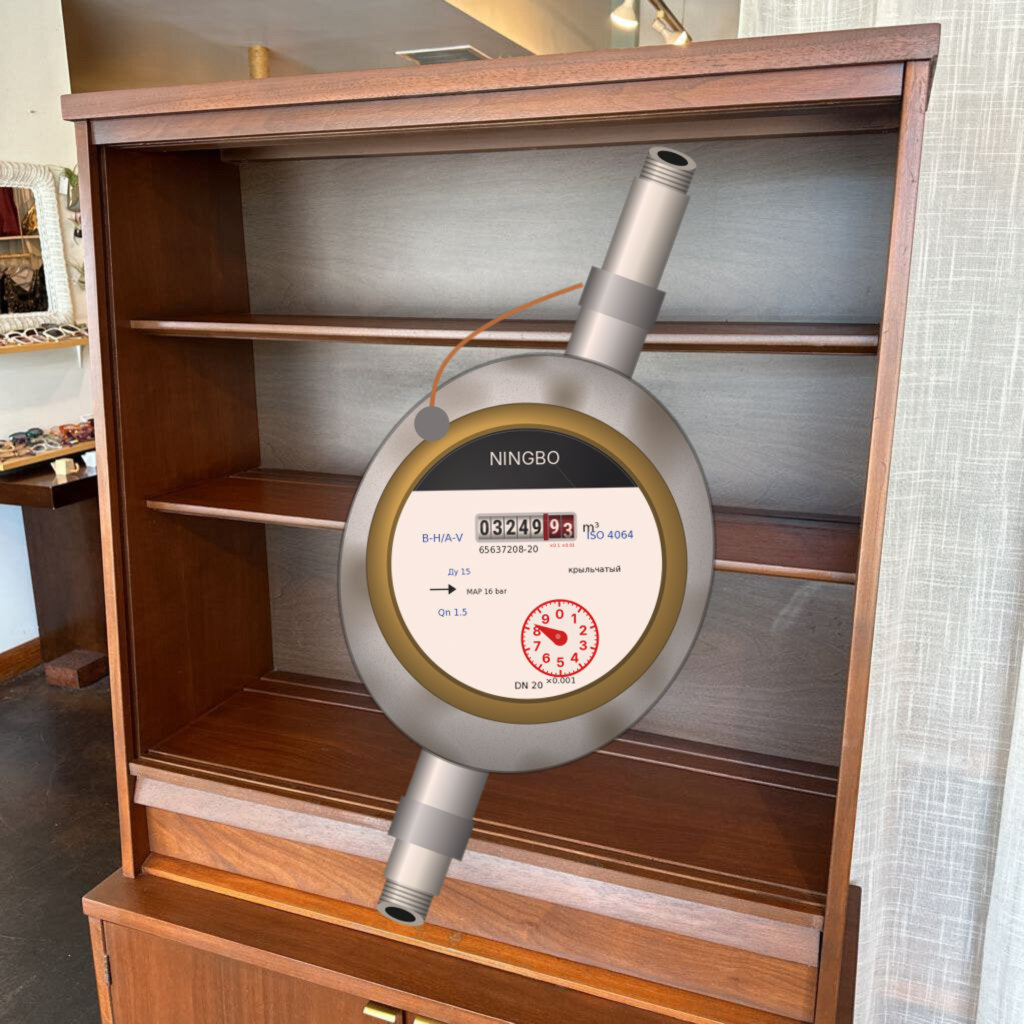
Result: 3249.928,m³
